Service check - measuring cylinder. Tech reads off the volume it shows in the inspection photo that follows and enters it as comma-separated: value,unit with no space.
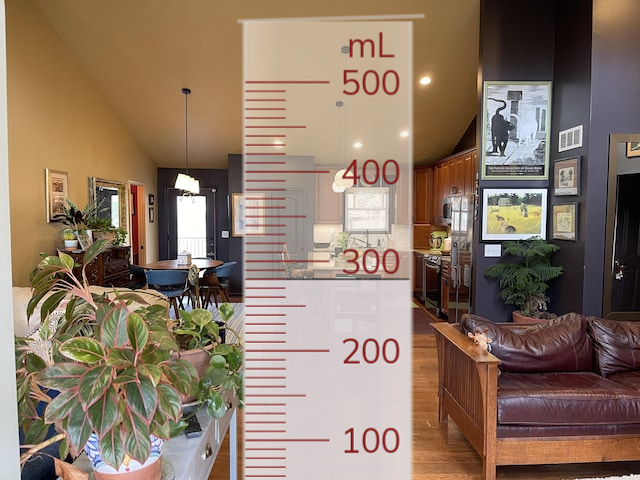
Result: 280,mL
